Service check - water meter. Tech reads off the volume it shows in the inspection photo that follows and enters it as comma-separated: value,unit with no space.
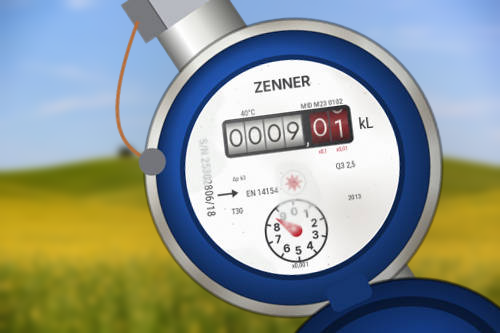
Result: 9.008,kL
